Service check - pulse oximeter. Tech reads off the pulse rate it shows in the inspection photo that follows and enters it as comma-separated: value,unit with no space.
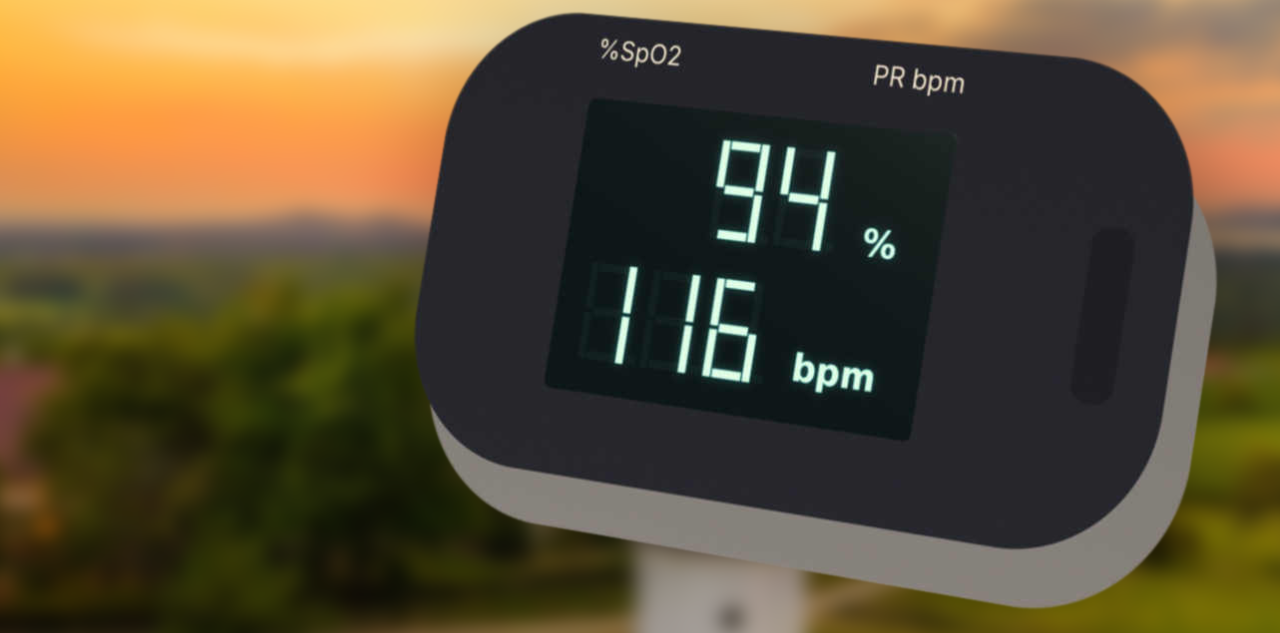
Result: 116,bpm
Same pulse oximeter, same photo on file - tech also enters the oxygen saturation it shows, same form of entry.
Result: 94,%
